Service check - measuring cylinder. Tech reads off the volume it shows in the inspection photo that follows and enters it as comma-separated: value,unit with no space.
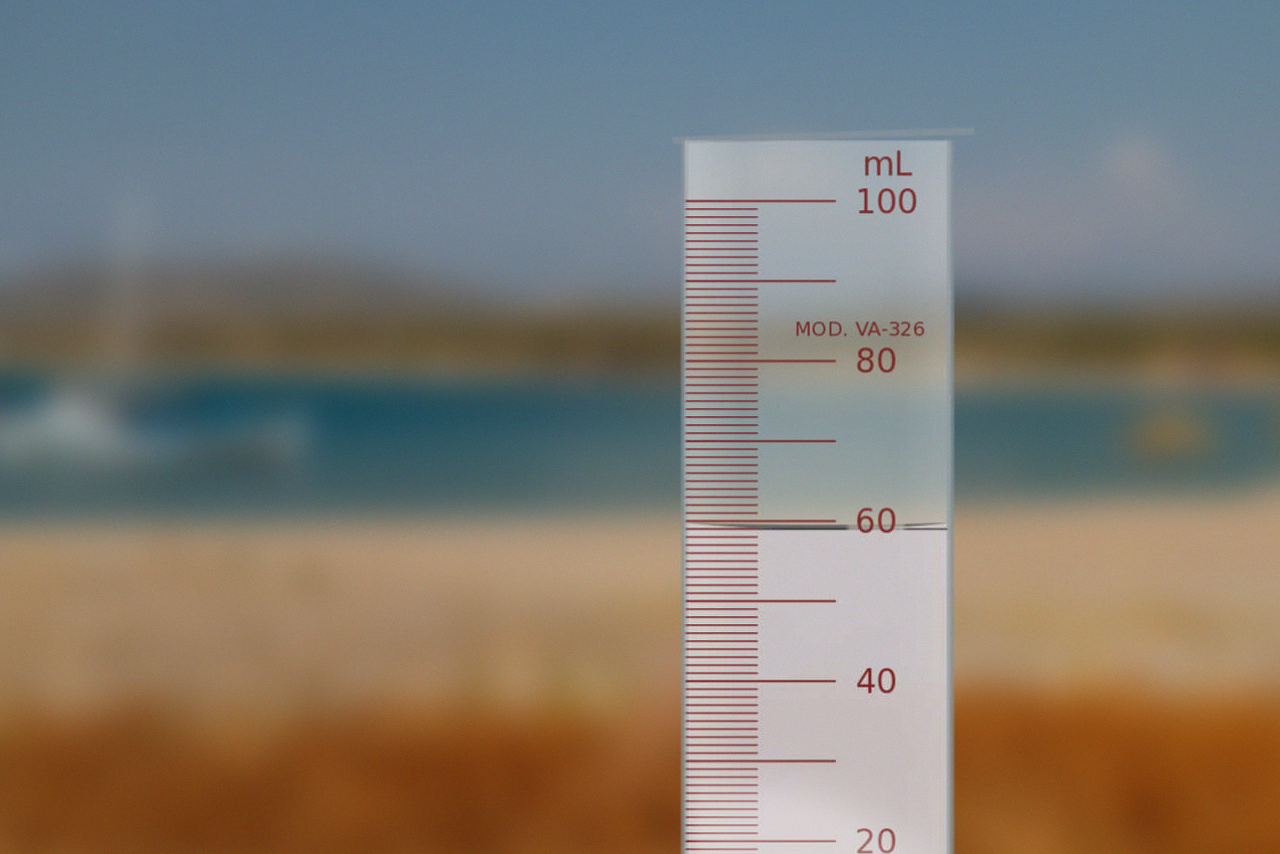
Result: 59,mL
